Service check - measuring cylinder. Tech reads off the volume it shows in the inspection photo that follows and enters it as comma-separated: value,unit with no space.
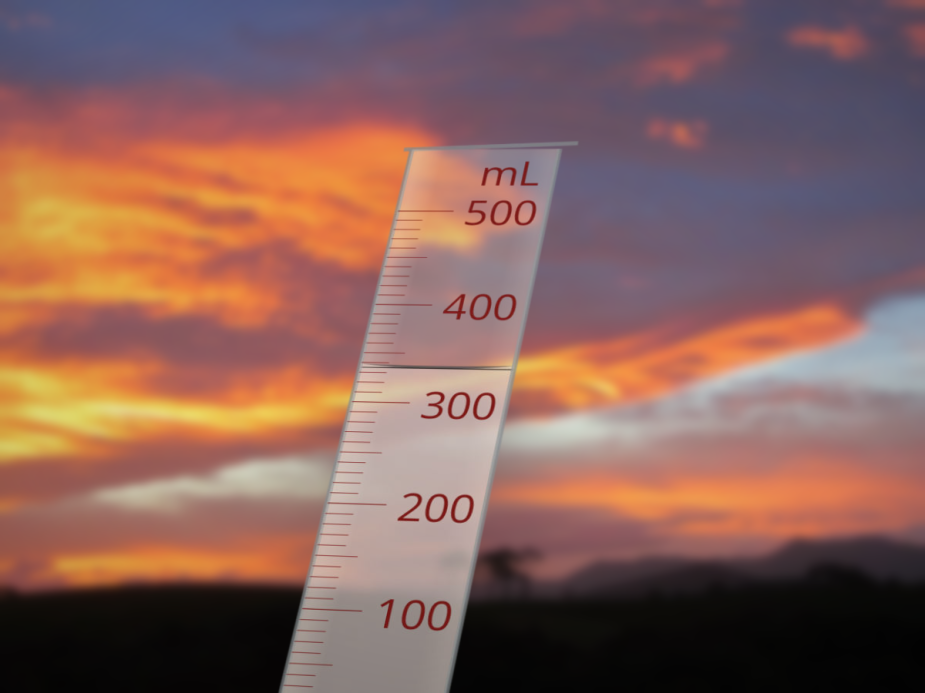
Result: 335,mL
